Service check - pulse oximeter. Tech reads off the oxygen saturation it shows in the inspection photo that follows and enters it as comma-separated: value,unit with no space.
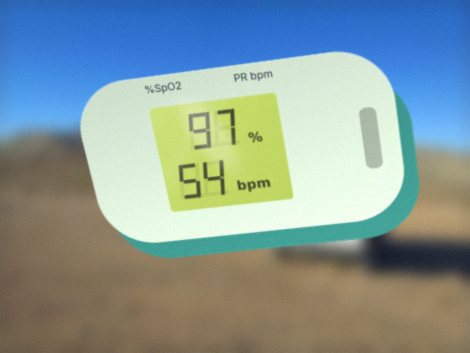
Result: 97,%
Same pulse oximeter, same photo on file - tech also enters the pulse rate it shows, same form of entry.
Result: 54,bpm
